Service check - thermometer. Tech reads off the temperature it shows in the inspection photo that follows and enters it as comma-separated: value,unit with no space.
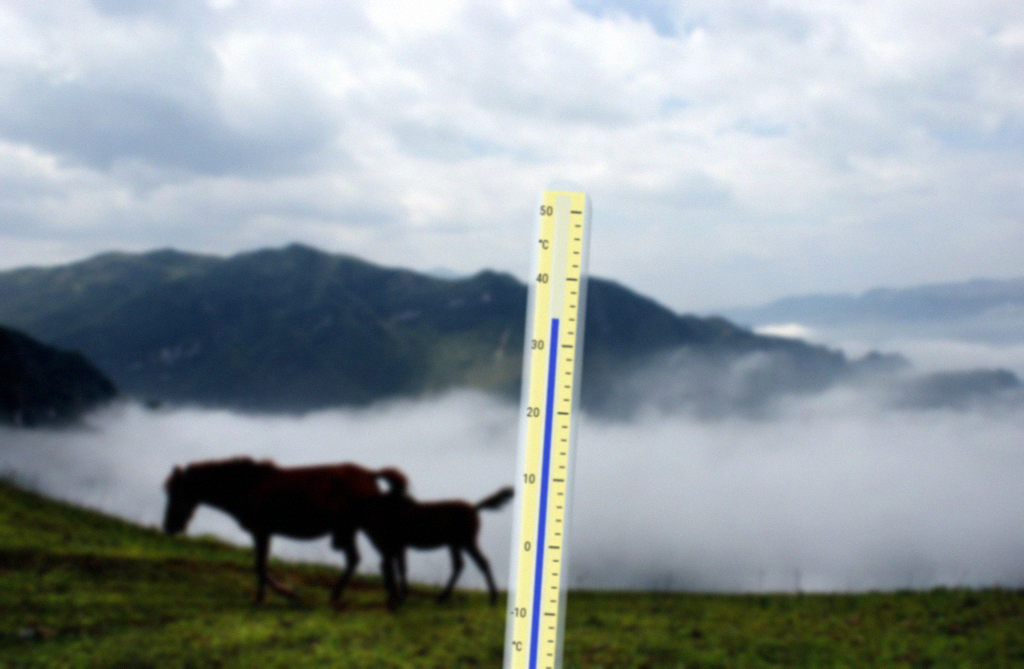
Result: 34,°C
